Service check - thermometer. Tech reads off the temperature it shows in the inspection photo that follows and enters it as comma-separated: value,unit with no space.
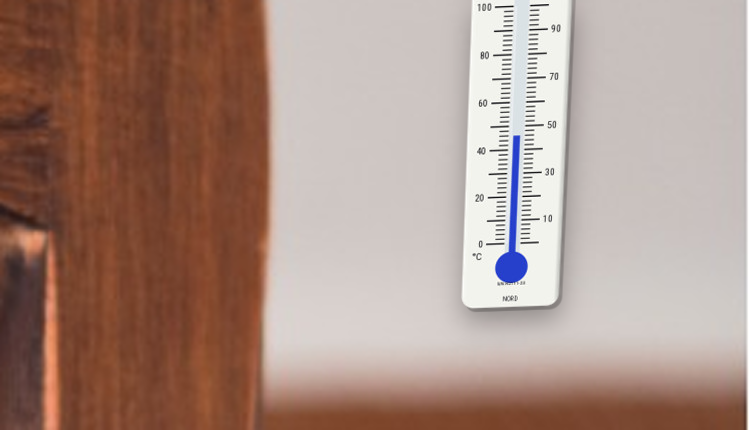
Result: 46,°C
